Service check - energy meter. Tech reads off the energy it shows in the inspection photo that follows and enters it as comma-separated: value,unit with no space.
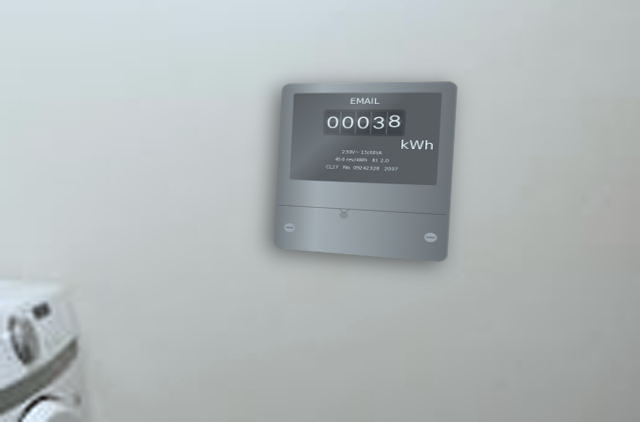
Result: 38,kWh
